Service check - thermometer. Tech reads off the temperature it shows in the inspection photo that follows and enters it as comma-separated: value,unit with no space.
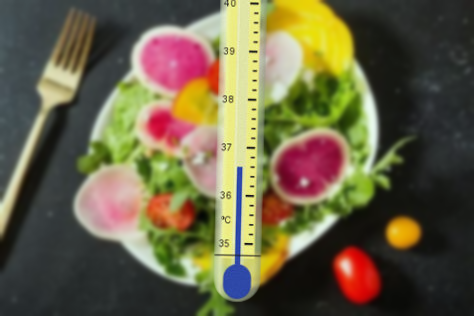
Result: 36.6,°C
